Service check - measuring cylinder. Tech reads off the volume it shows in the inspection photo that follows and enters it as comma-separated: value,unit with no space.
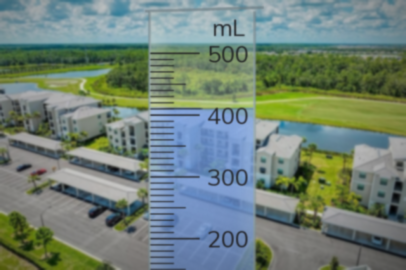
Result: 410,mL
